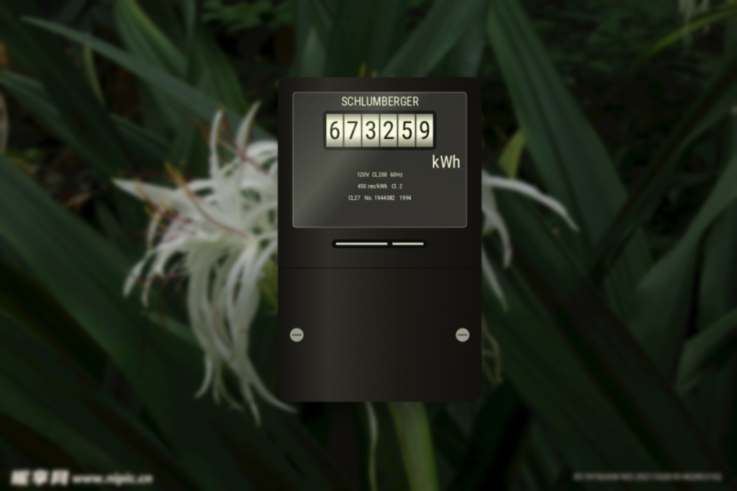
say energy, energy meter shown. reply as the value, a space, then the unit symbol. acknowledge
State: 673259 kWh
